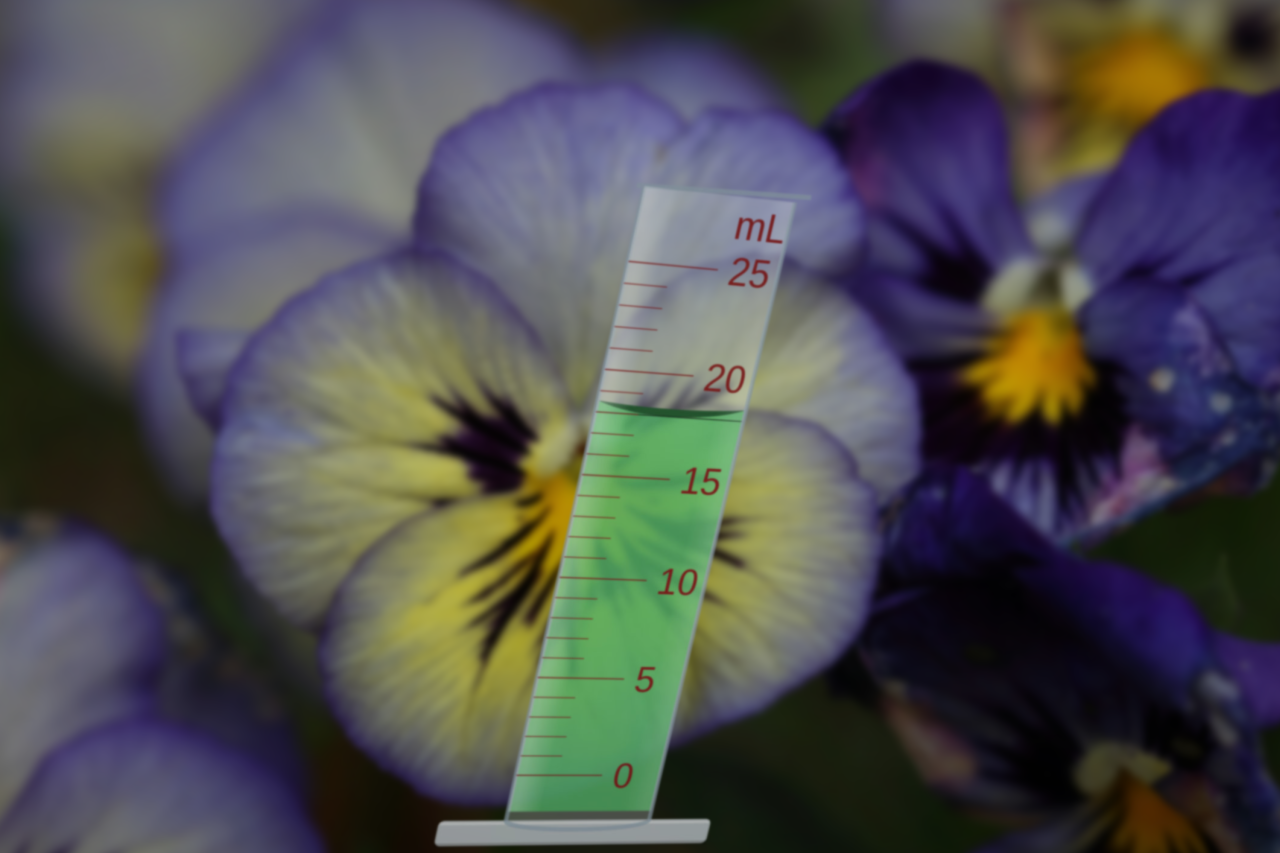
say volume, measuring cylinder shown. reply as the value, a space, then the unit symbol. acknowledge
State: 18 mL
